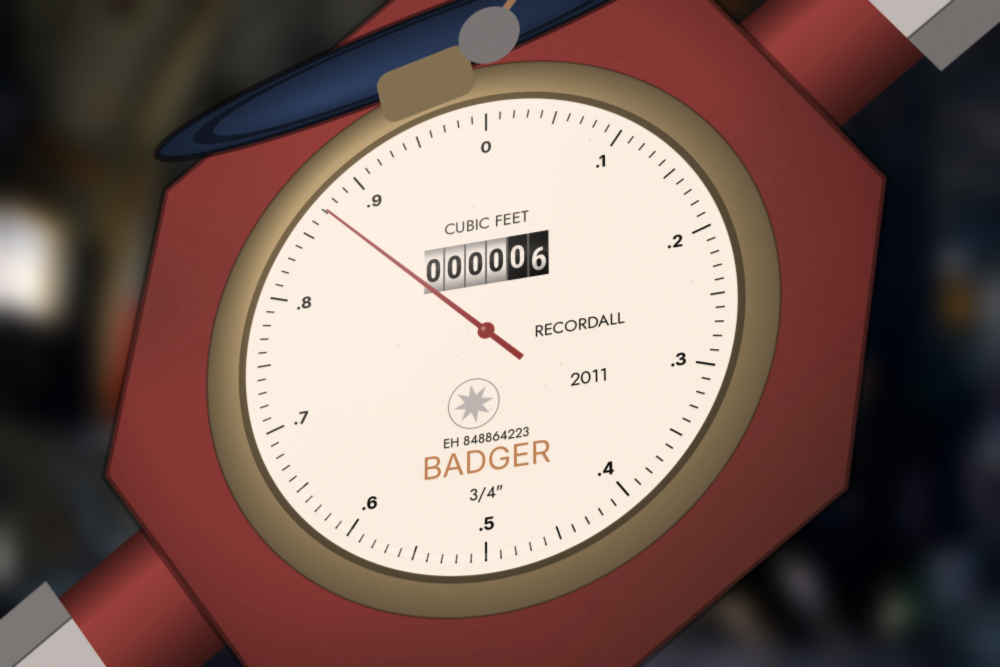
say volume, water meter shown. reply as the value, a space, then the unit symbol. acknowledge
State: 5.87 ft³
